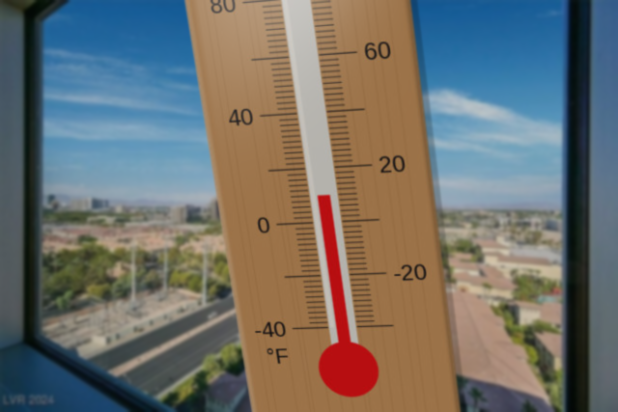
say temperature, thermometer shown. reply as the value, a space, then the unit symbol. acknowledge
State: 10 °F
